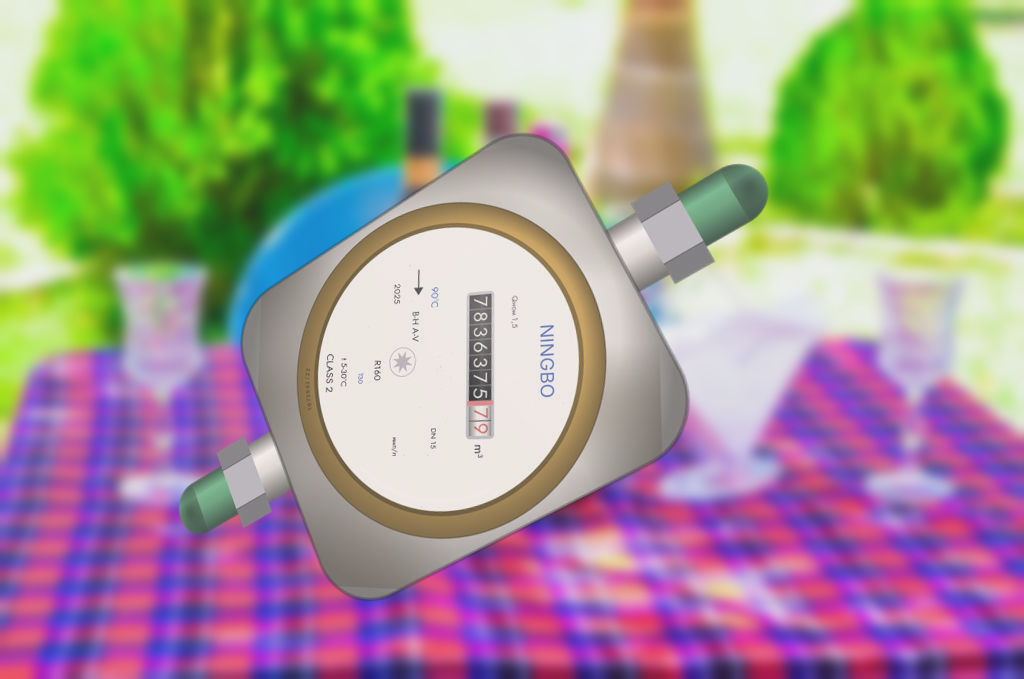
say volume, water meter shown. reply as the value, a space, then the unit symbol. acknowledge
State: 7836375.79 m³
